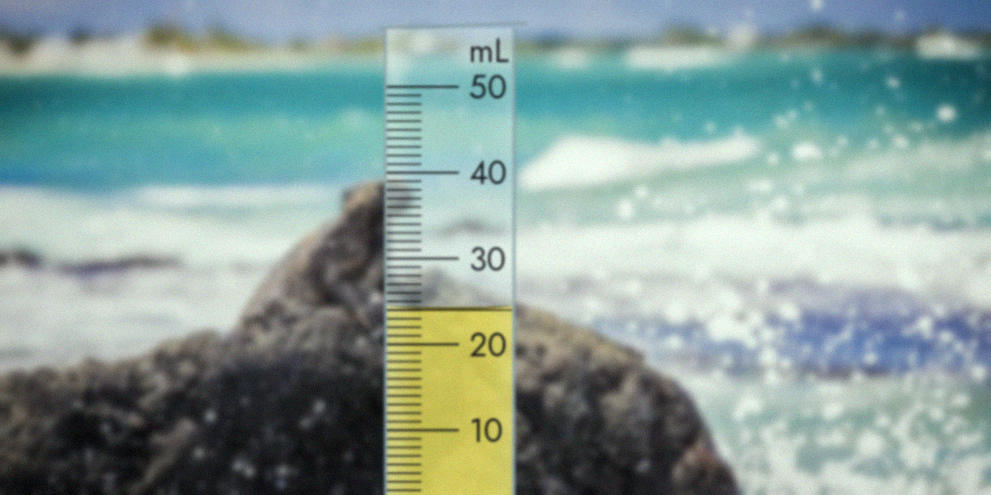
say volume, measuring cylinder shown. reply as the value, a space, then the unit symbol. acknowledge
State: 24 mL
